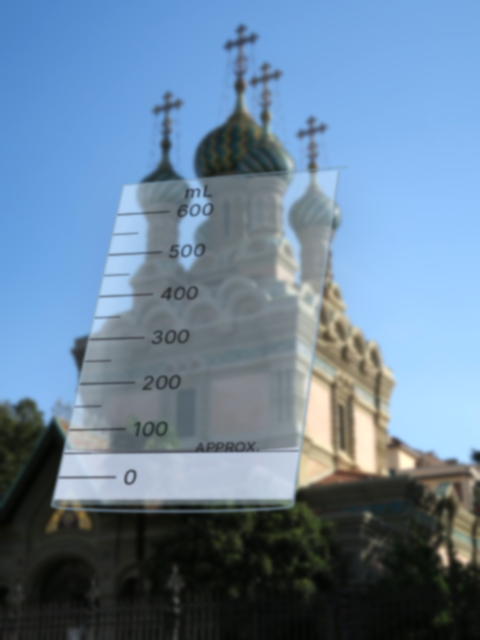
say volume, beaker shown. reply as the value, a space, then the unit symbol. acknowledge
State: 50 mL
